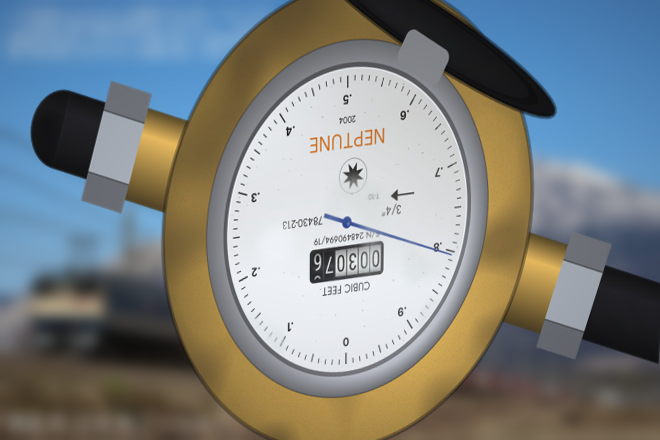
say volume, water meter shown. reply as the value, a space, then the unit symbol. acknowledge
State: 3075.80 ft³
